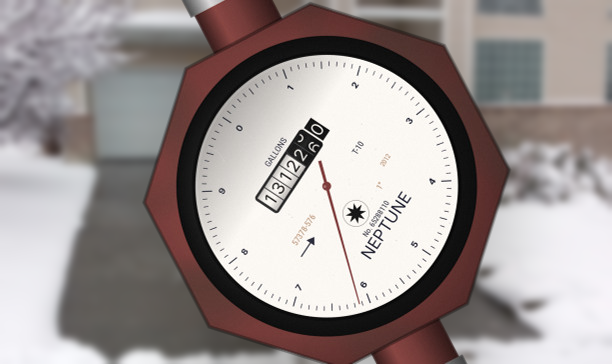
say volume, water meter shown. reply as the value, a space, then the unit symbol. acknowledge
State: 1312256.1 gal
